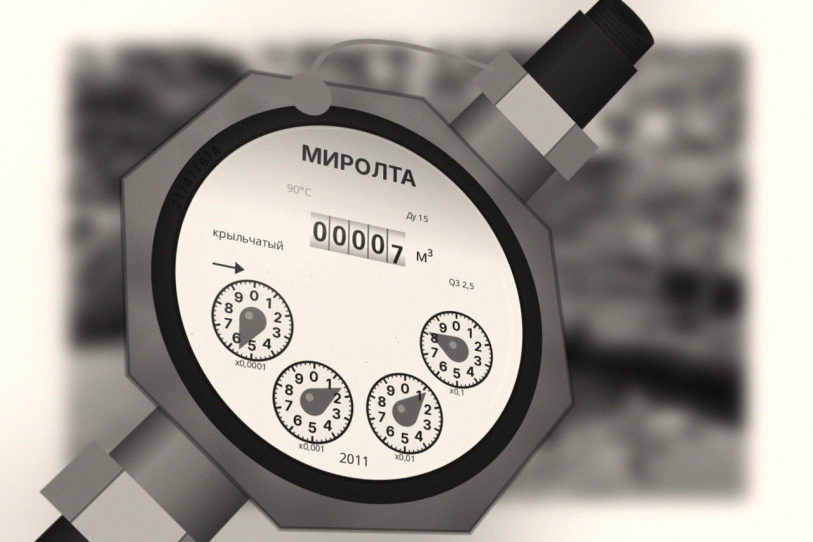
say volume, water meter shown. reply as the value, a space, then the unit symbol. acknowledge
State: 6.8115 m³
